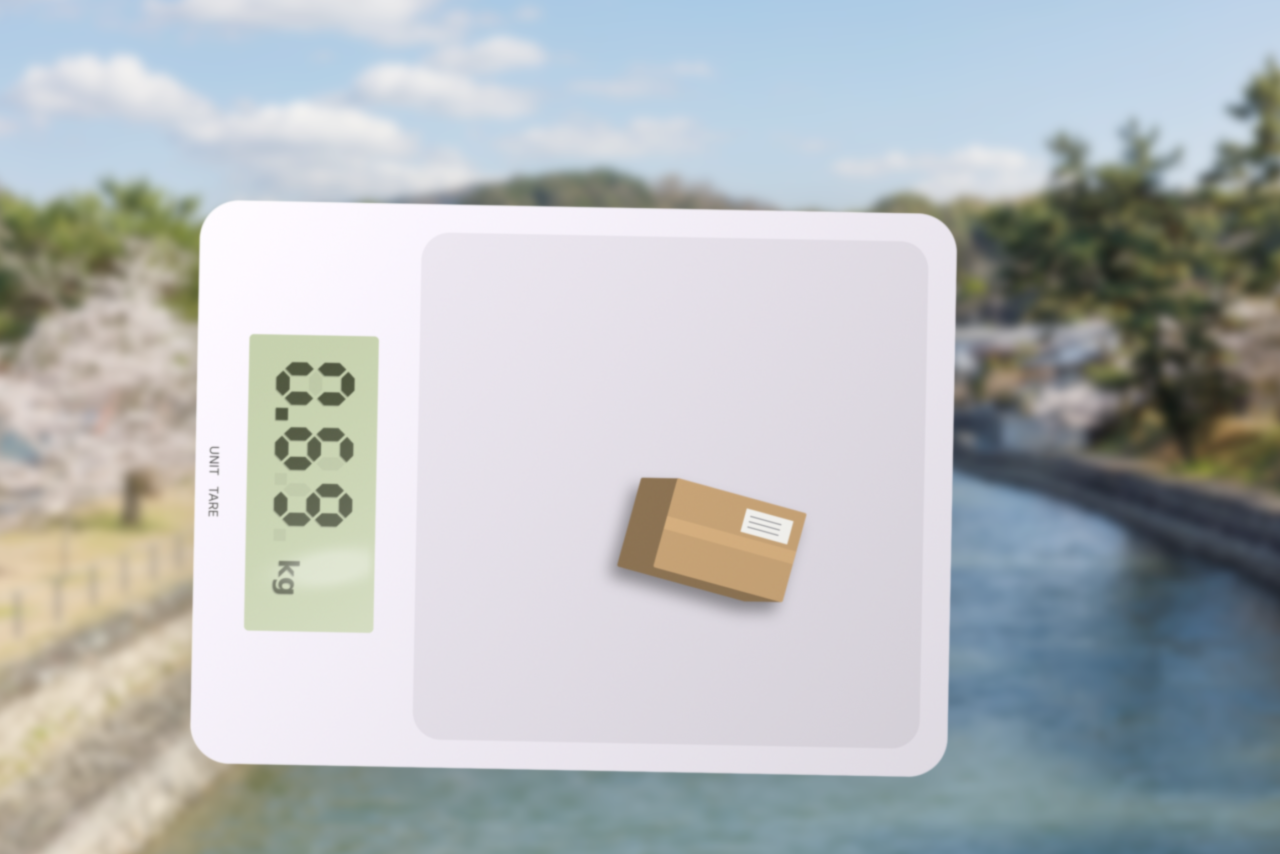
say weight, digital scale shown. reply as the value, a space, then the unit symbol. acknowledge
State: 0.69 kg
